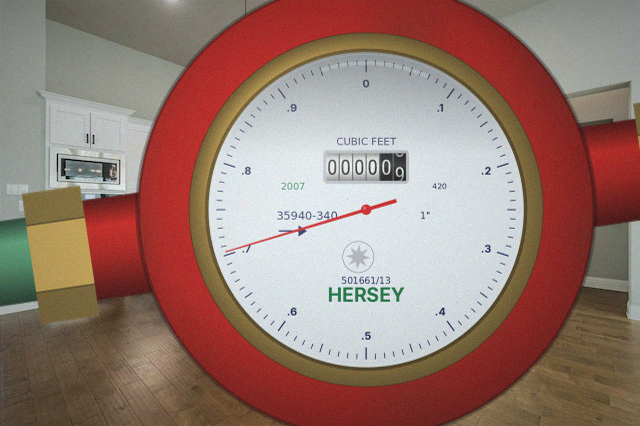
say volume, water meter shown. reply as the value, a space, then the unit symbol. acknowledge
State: 8.70 ft³
